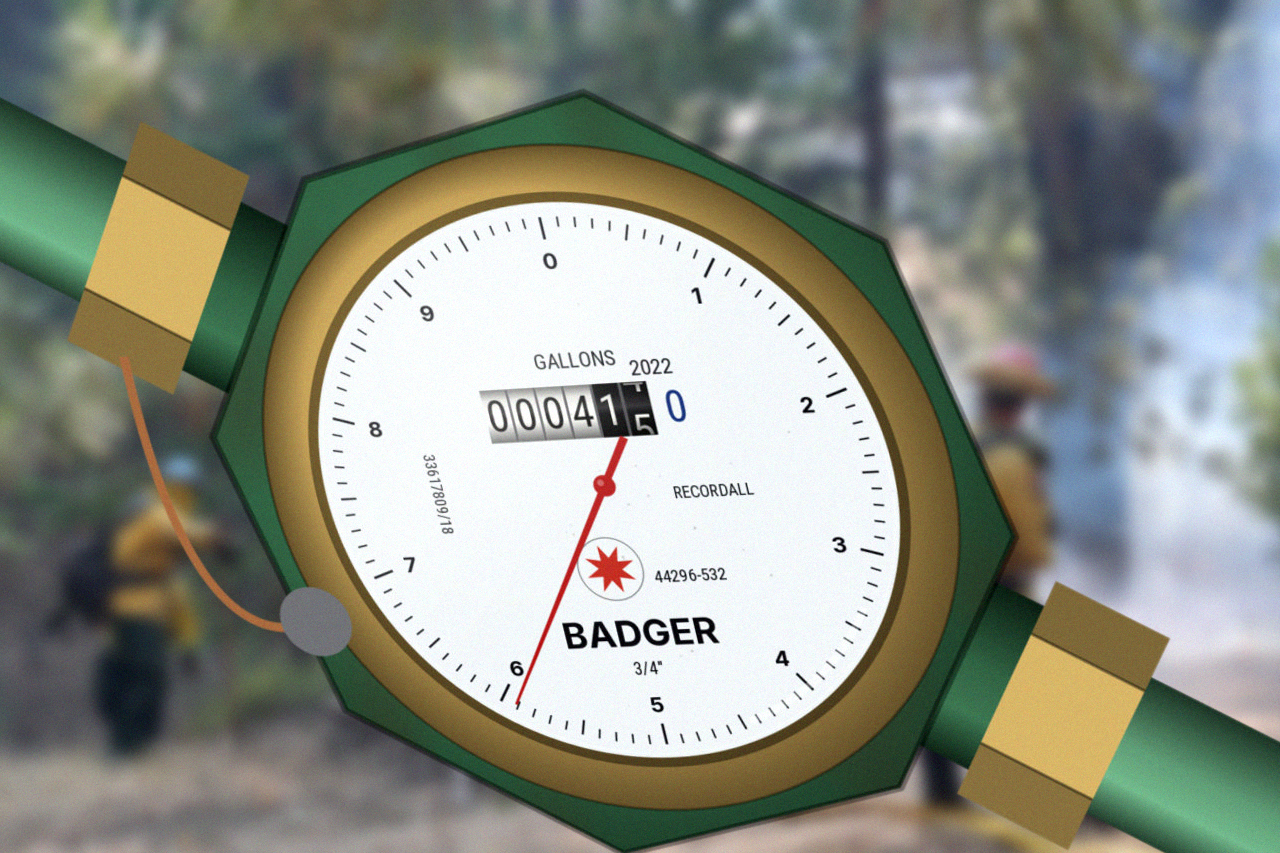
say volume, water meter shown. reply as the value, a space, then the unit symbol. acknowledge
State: 4145.9 gal
